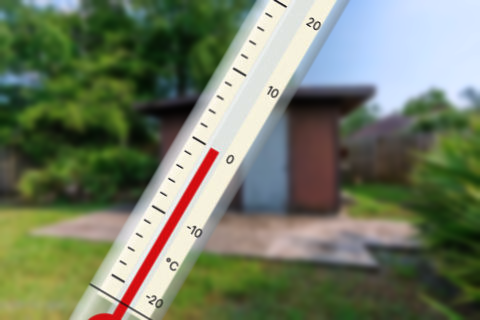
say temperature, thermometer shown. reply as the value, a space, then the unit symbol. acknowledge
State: 0 °C
